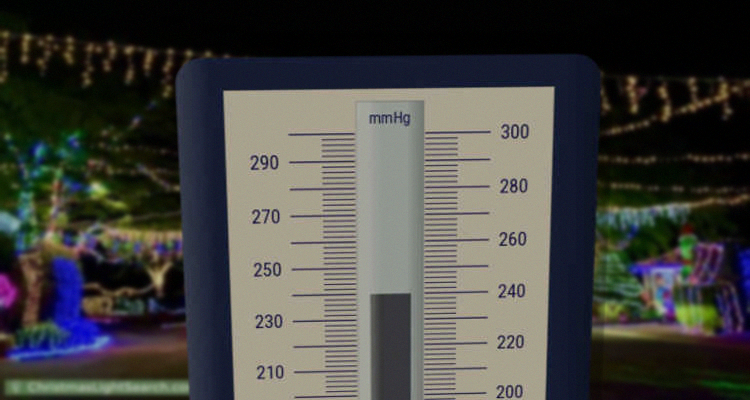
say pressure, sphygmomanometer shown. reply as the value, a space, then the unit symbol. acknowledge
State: 240 mmHg
